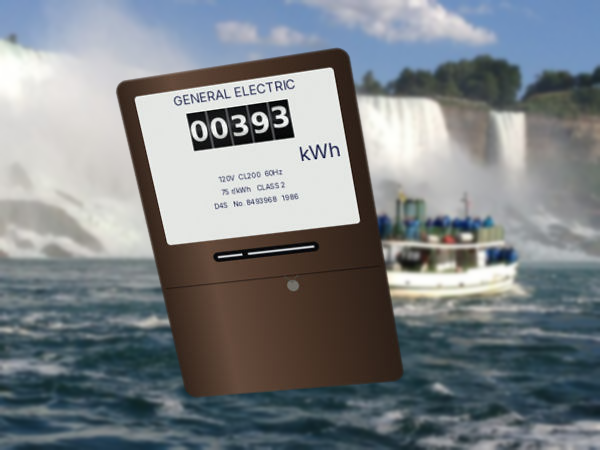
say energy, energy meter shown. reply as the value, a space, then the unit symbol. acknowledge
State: 393 kWh
